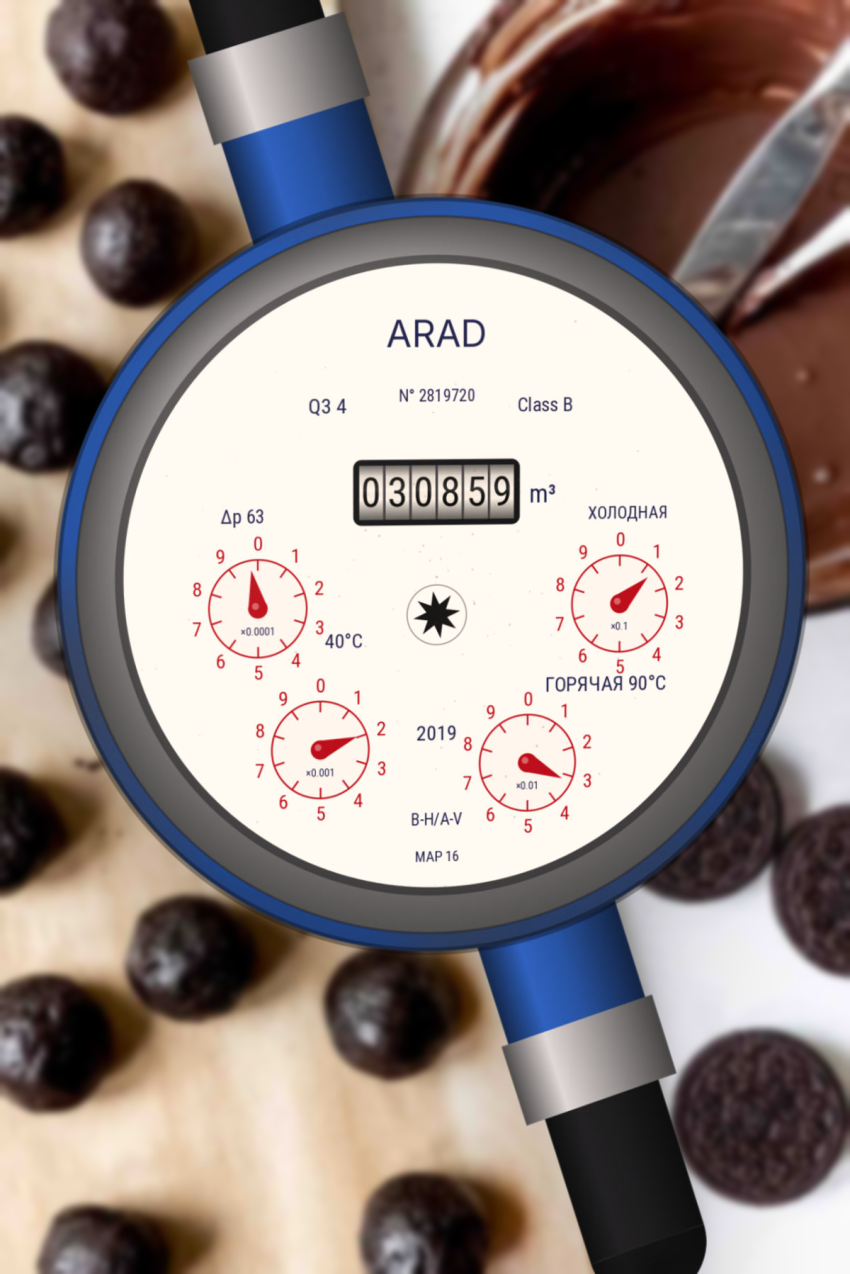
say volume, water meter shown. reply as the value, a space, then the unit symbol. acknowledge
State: 30859.1319 m³
